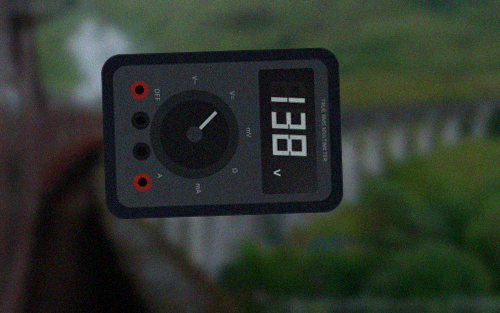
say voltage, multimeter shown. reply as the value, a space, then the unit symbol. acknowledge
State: 138 V
